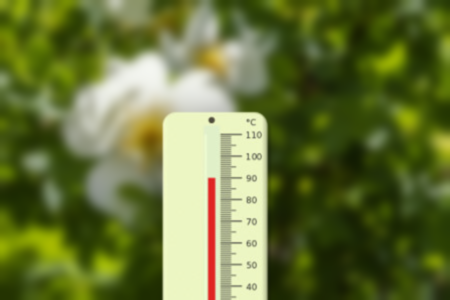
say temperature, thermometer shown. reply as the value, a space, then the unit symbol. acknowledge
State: 90 °C
